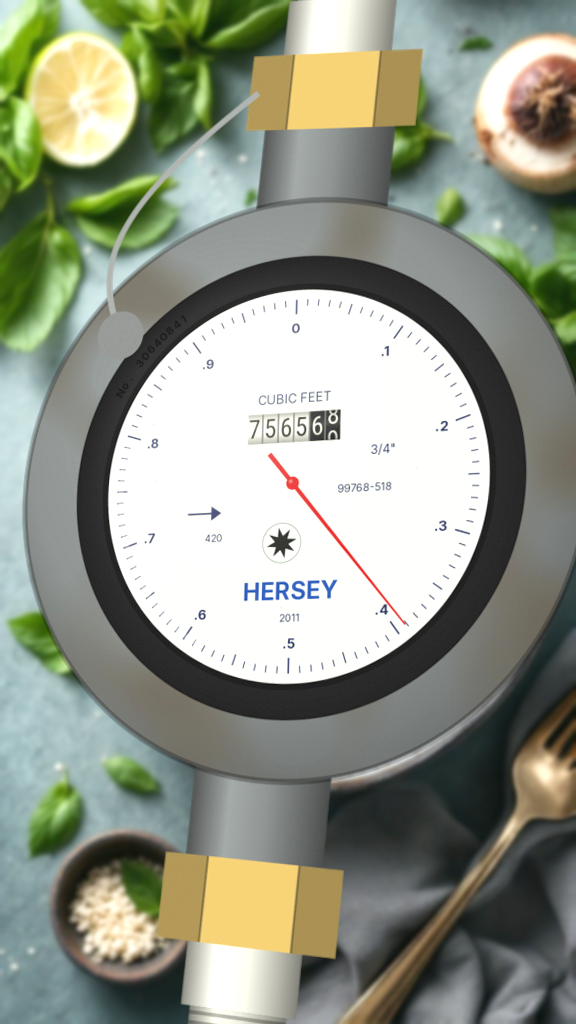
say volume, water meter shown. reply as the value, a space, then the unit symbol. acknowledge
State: 756568.39 ft³
